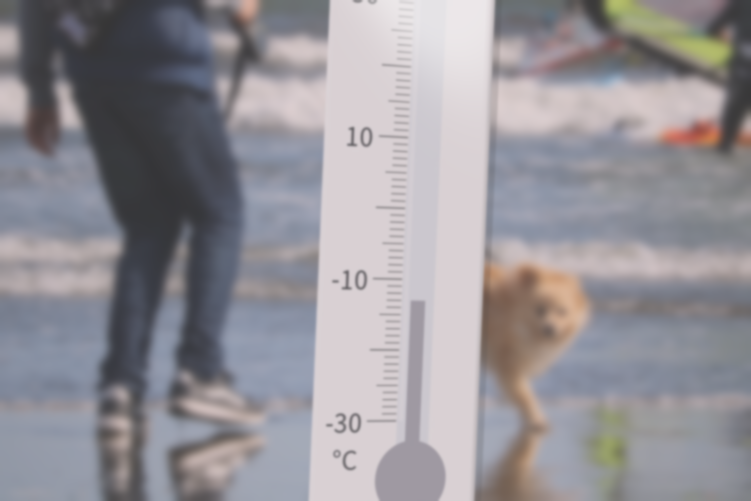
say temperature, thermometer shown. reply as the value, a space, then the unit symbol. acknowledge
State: -13 °C
